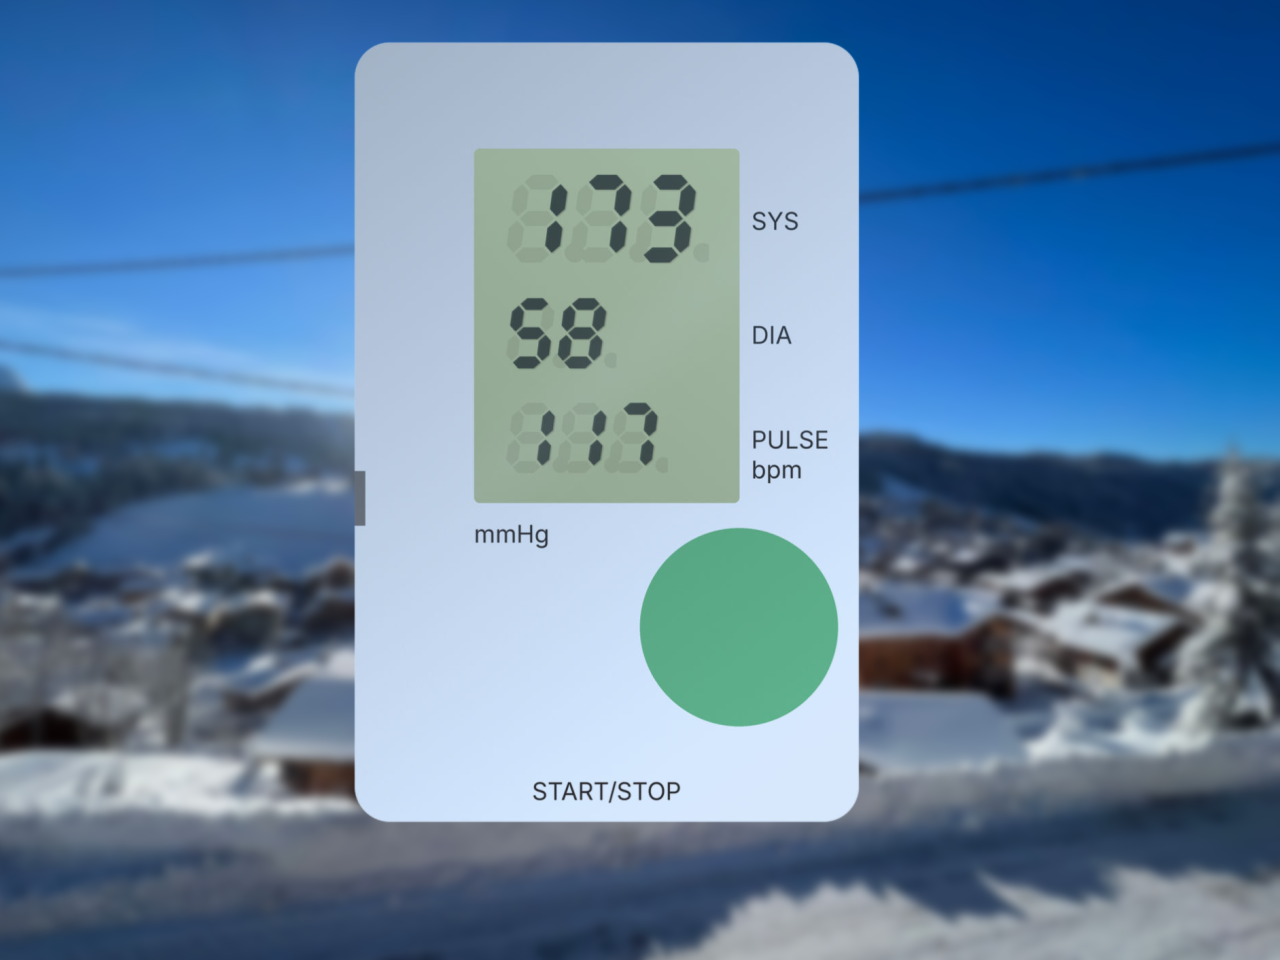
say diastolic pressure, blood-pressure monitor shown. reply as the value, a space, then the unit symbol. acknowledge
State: 58 mmHg
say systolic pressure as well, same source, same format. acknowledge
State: 173 mmHg
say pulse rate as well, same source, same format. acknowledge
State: 117 bpm
